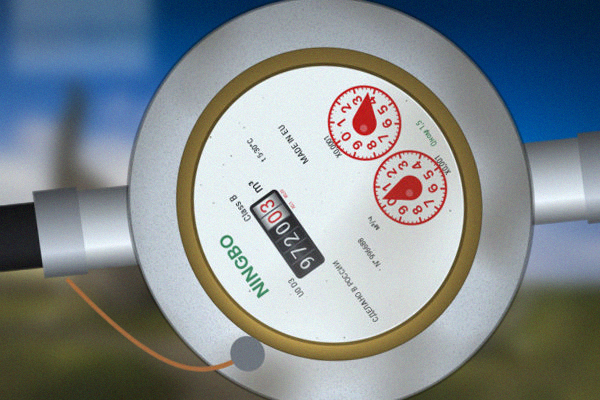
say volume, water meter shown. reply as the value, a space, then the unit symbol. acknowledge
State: 9720.0303 m³
